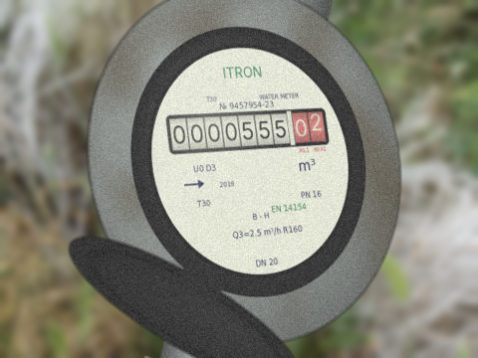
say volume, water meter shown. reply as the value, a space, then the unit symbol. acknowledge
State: 555.02 m³
